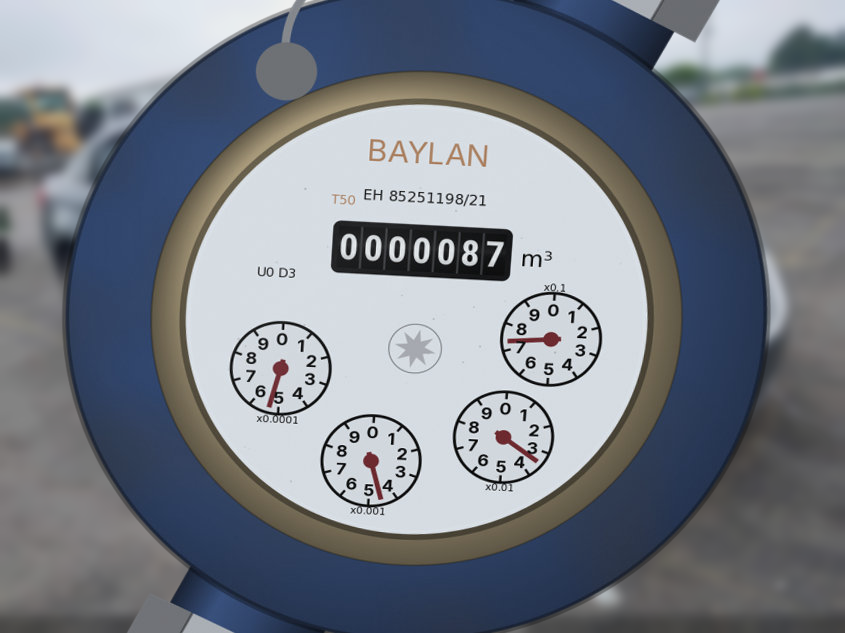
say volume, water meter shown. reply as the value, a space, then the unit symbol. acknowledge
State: 87.7345 m³
